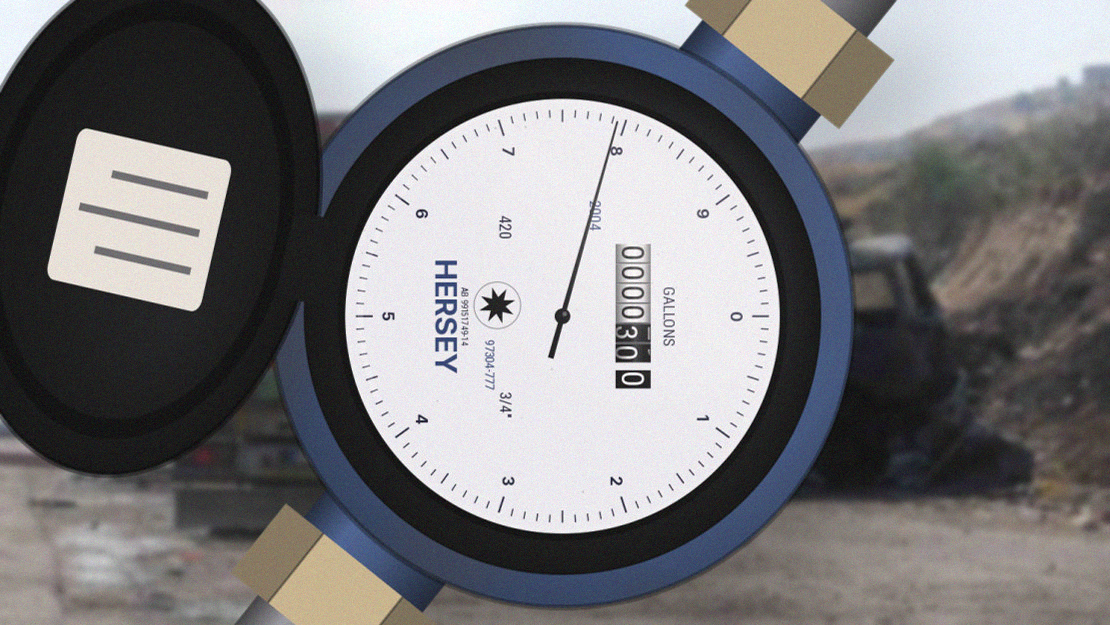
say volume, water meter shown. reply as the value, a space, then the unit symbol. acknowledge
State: 297.9 gal
